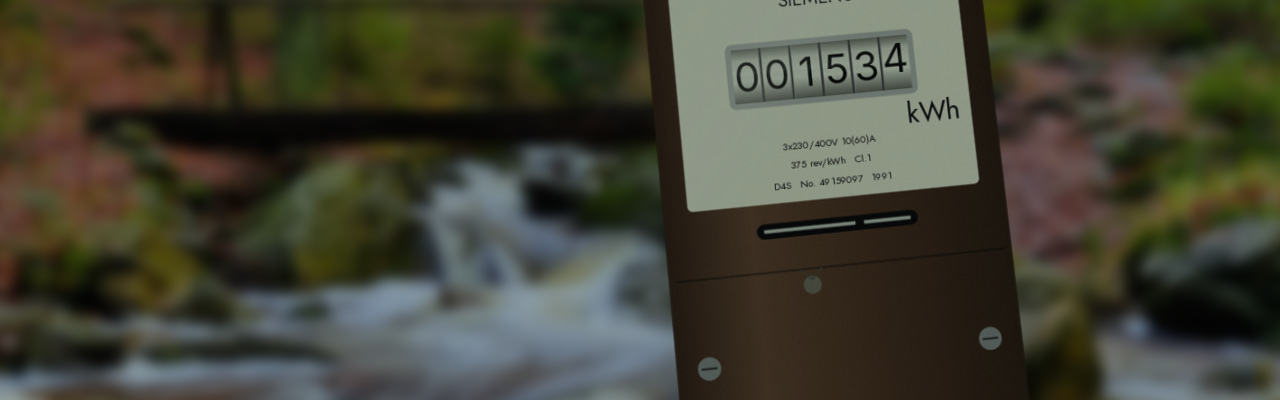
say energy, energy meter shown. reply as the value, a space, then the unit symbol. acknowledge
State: 1534 kWh
